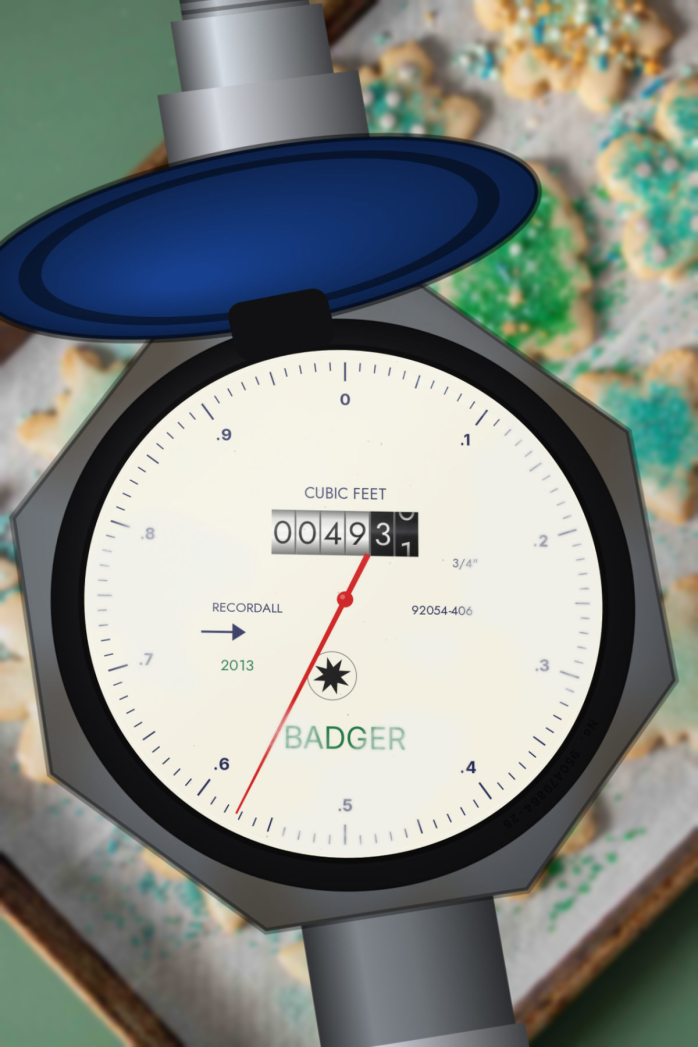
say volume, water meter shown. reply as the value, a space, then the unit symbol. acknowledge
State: 4930.57 ft³
